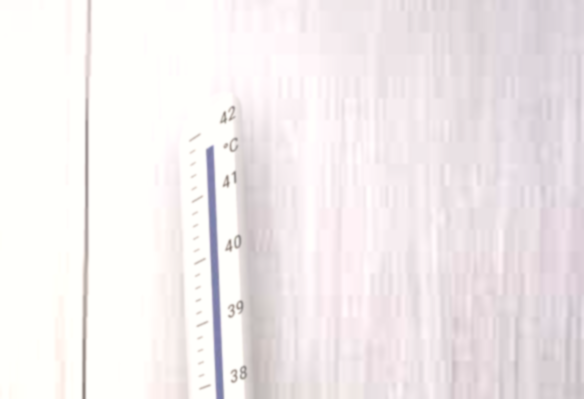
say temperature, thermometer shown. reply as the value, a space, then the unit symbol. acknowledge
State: 41.7 °C
